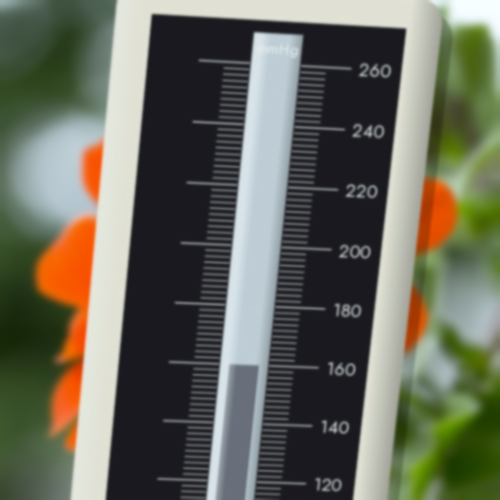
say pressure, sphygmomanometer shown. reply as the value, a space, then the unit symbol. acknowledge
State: 160 mmHg
